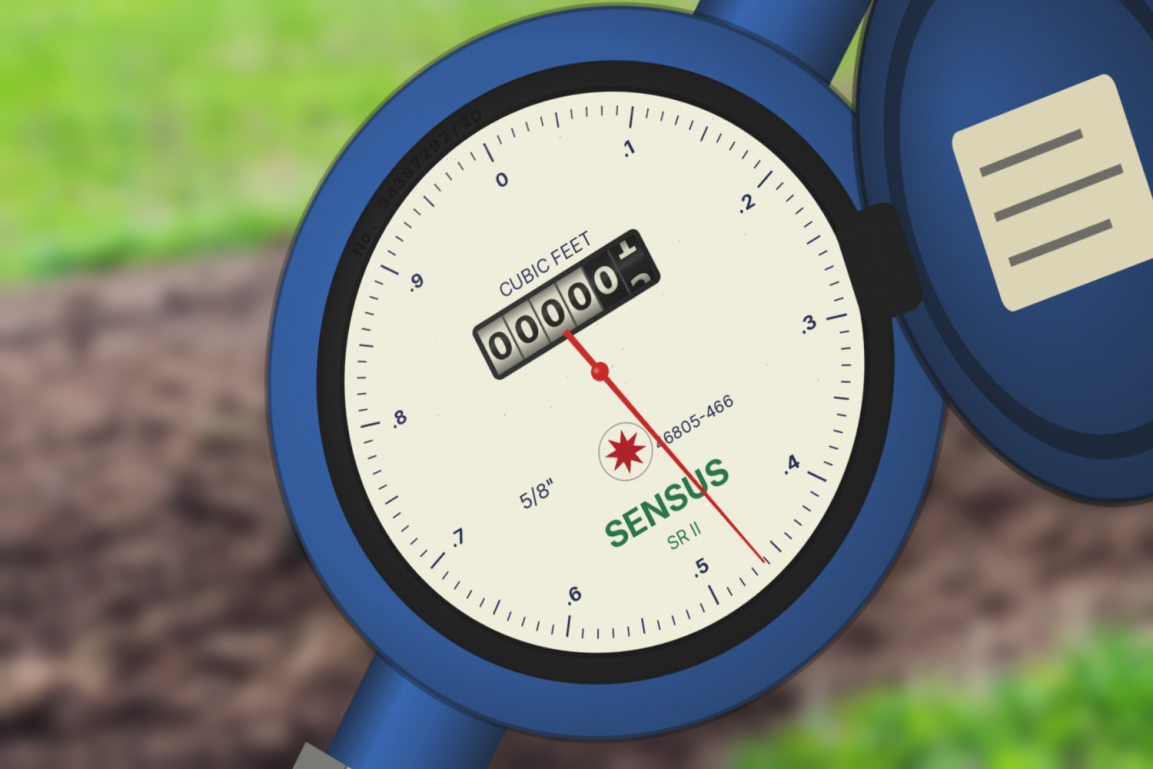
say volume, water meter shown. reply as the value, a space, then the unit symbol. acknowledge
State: 1.46 ft³
